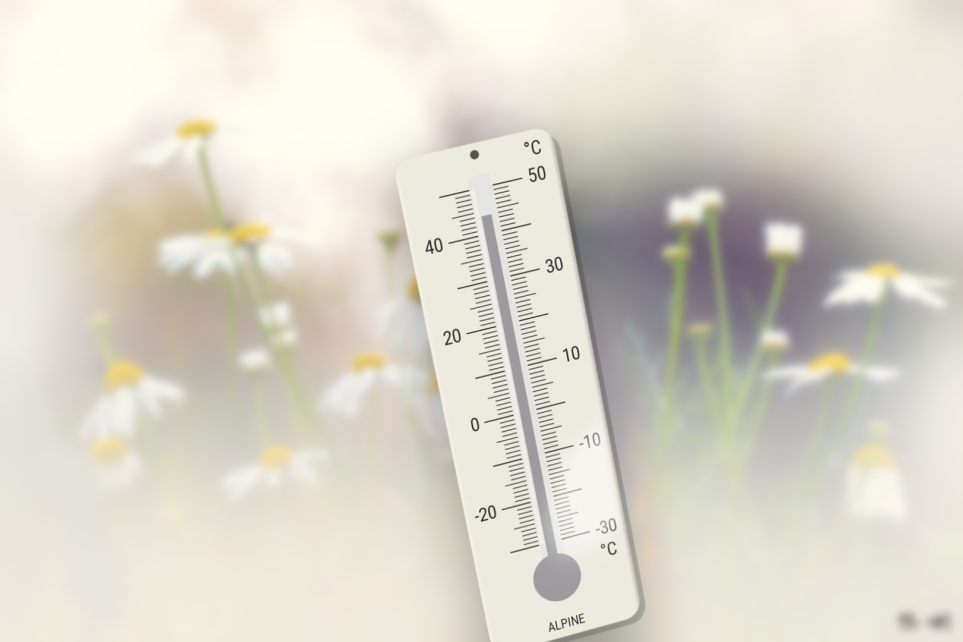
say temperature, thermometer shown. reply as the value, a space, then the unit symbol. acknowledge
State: 44 °C
